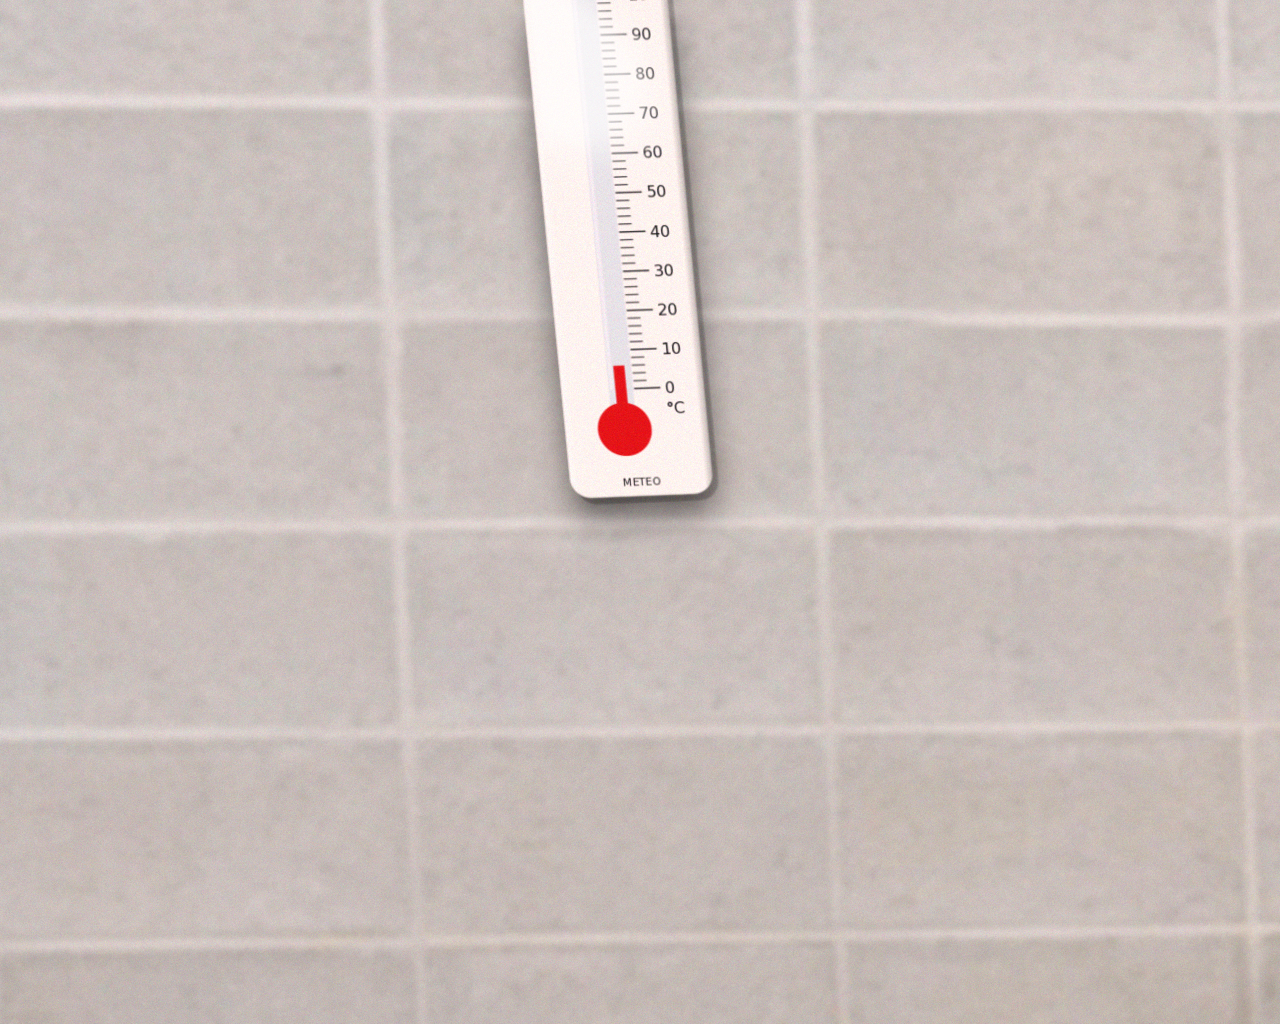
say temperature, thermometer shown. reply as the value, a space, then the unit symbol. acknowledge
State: 6 °C
